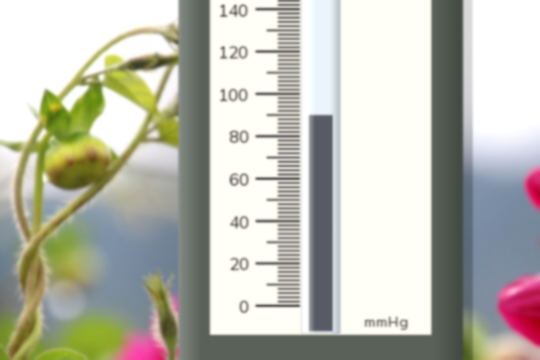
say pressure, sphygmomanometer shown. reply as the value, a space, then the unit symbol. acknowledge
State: 90 mmHg
